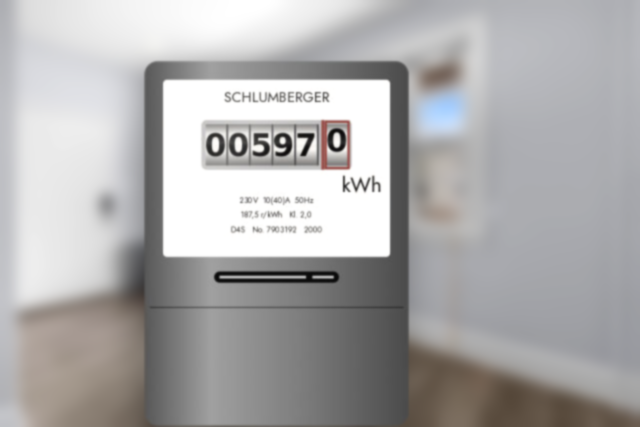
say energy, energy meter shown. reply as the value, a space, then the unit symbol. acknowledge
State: 597.0 kWh
